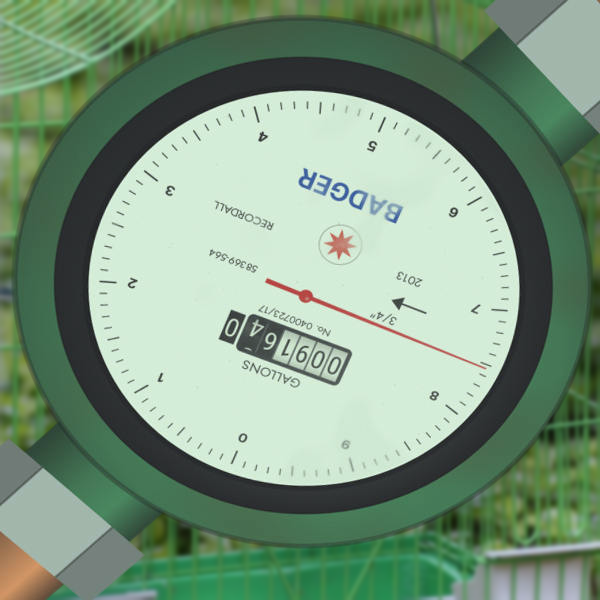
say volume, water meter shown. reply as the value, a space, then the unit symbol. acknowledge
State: 91637.5 gal
